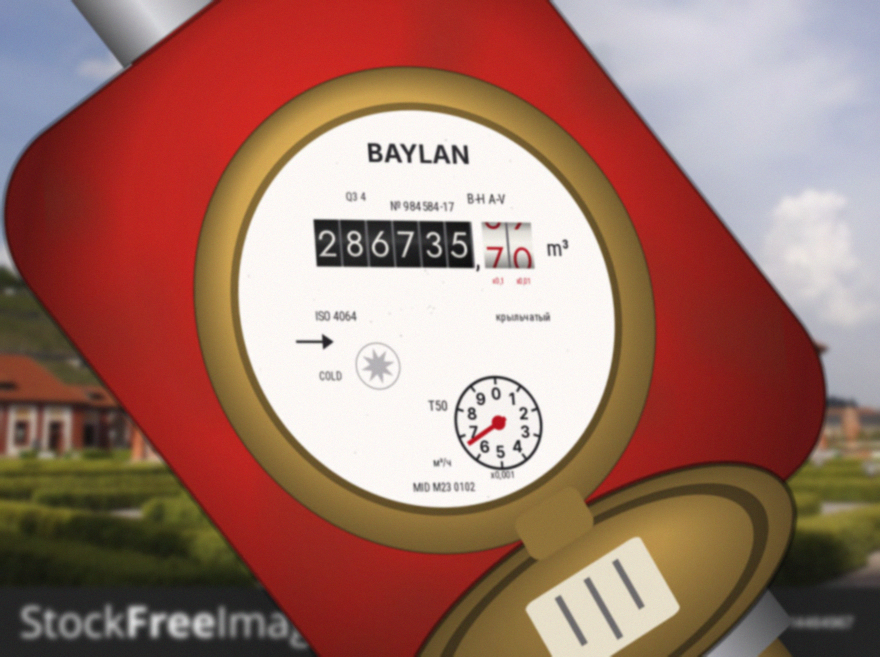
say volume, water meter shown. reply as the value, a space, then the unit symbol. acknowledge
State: 286735.696 m³
